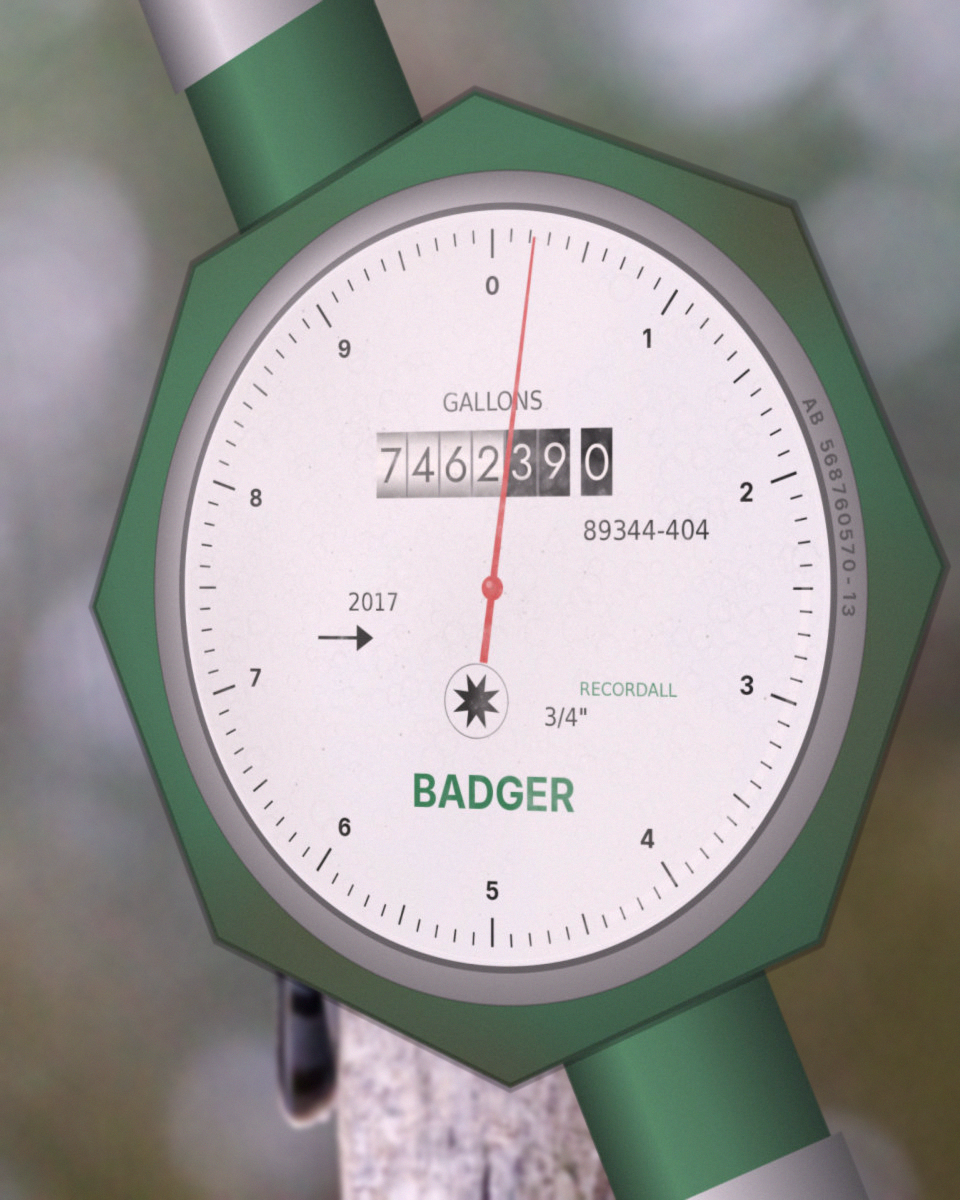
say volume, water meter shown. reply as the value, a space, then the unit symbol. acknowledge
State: 7462390.2 gal
